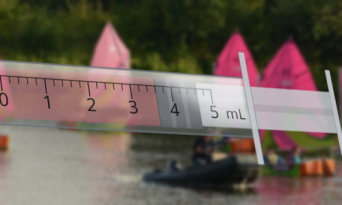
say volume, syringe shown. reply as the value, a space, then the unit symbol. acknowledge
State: 3.6 mL
